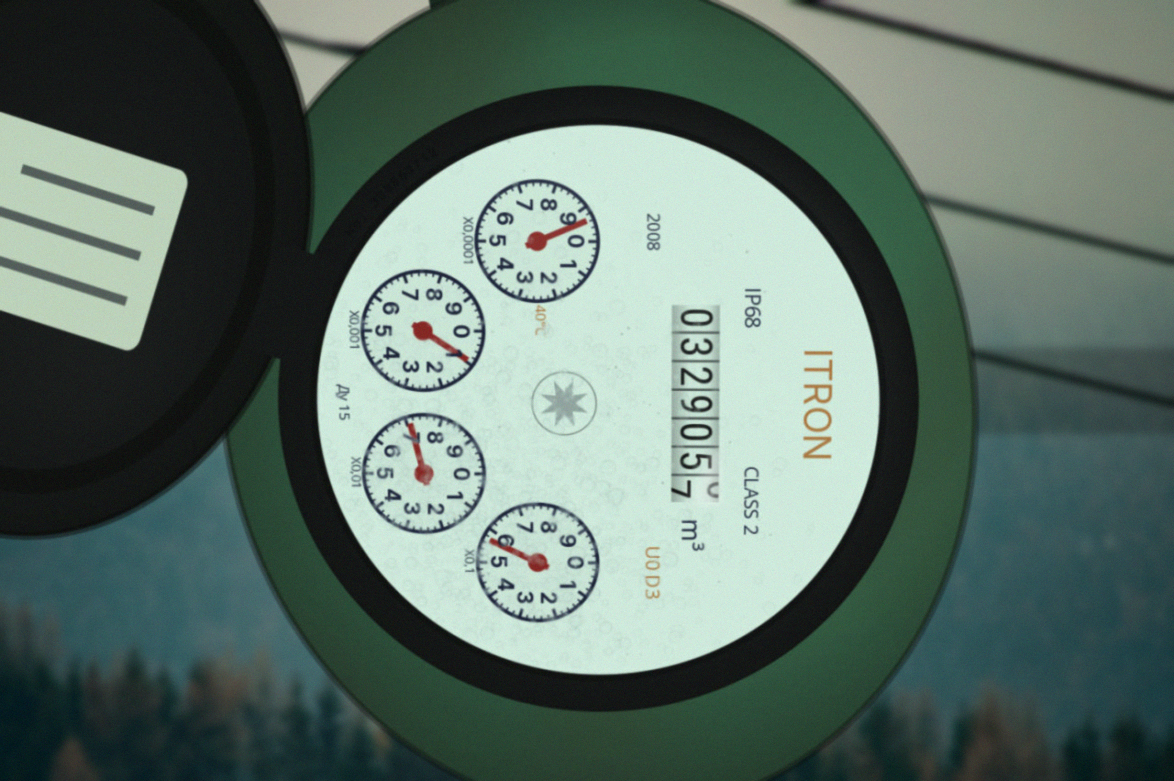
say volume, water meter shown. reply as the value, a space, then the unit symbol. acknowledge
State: 329056.5709 m³
